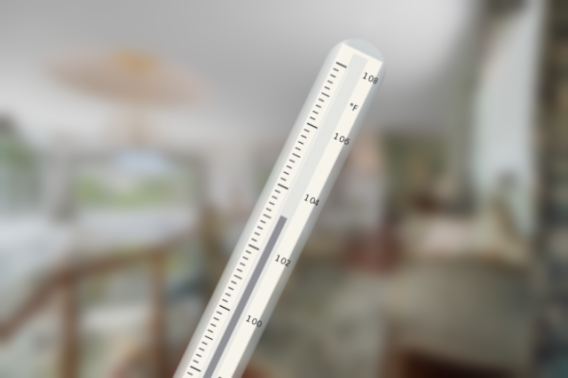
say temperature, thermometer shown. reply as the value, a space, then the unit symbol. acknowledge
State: 103.2 °F
